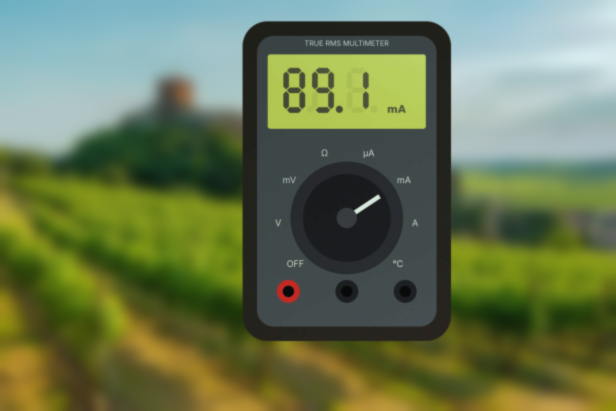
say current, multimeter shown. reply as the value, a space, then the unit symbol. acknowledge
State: 89.1 mA
